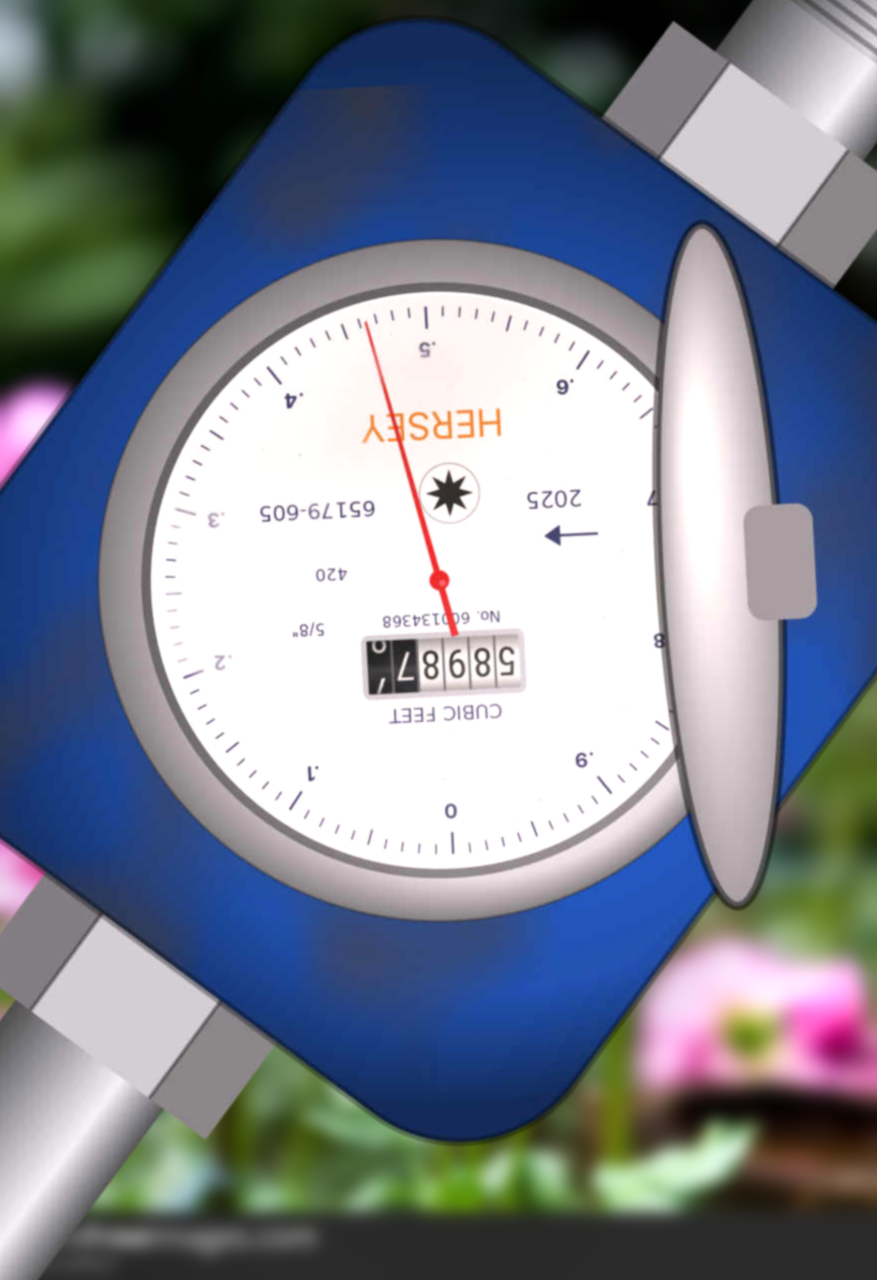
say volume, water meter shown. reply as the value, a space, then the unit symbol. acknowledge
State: 589877.46 ft³
